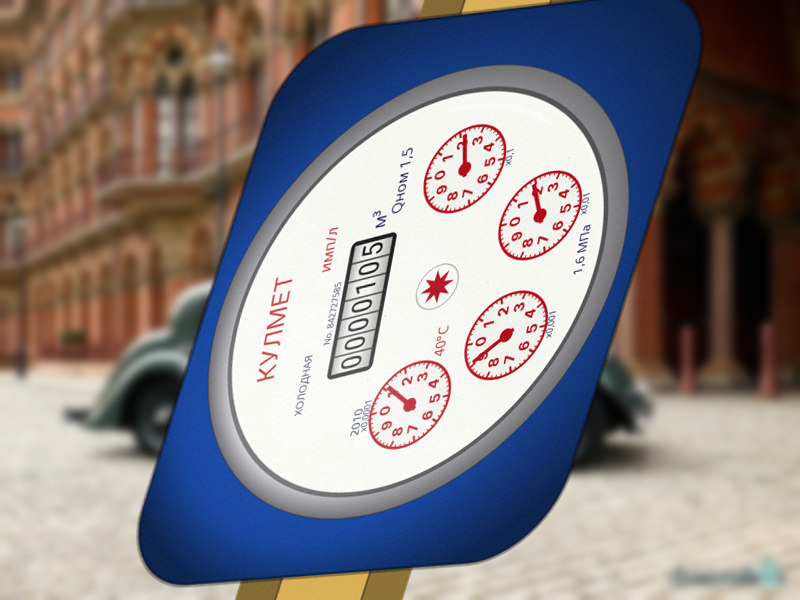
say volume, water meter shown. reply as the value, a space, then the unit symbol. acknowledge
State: 105.2191 m³
